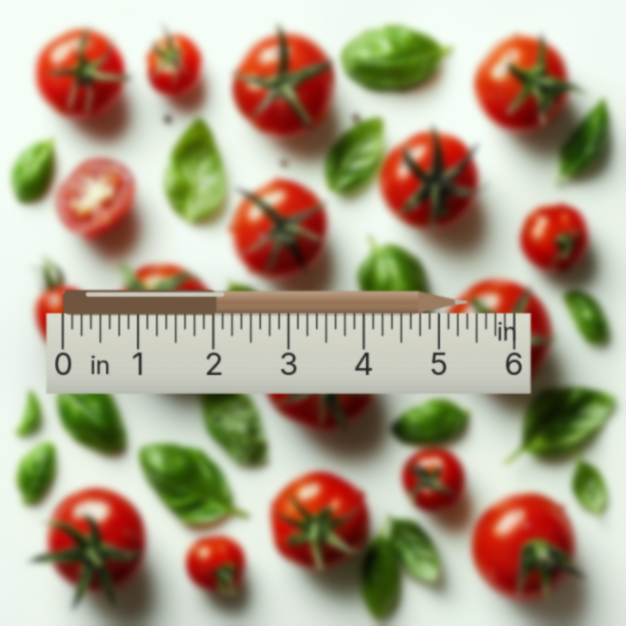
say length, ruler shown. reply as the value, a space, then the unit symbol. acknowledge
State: 5.375 in
